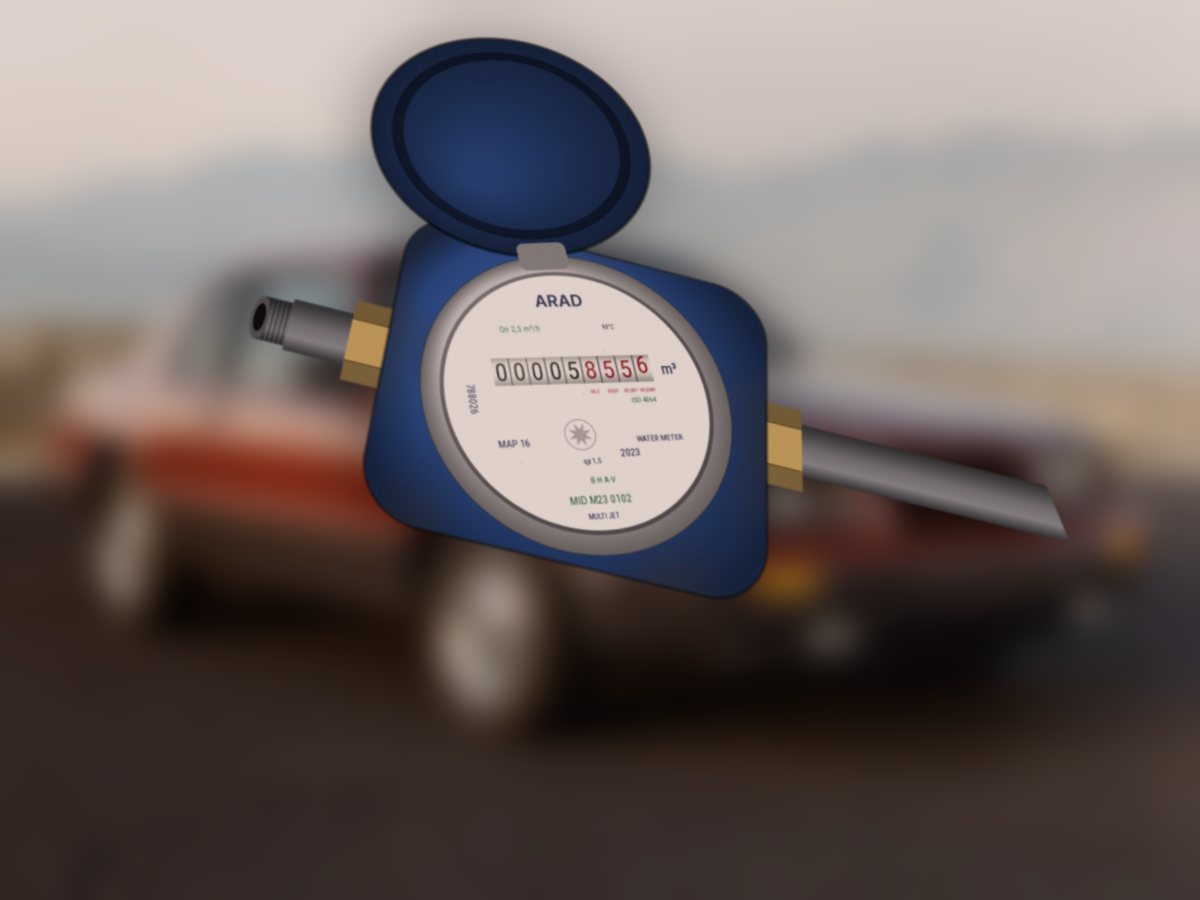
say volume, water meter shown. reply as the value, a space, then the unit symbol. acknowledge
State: 5.8556 m³
